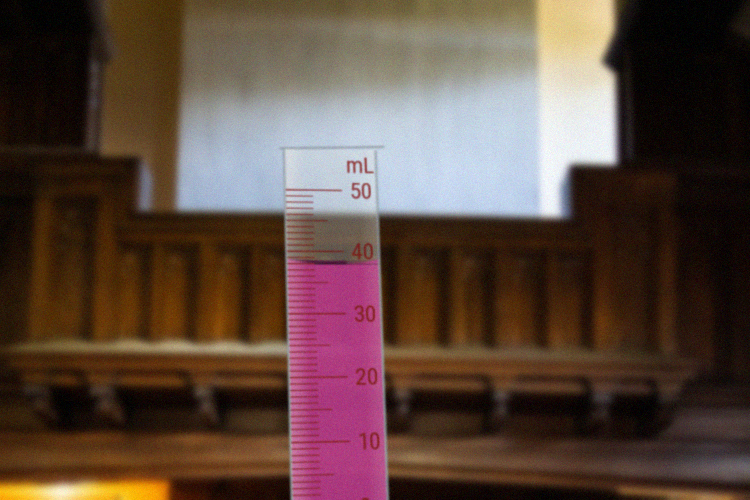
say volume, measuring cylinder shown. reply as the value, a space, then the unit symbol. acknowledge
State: 38 mL
